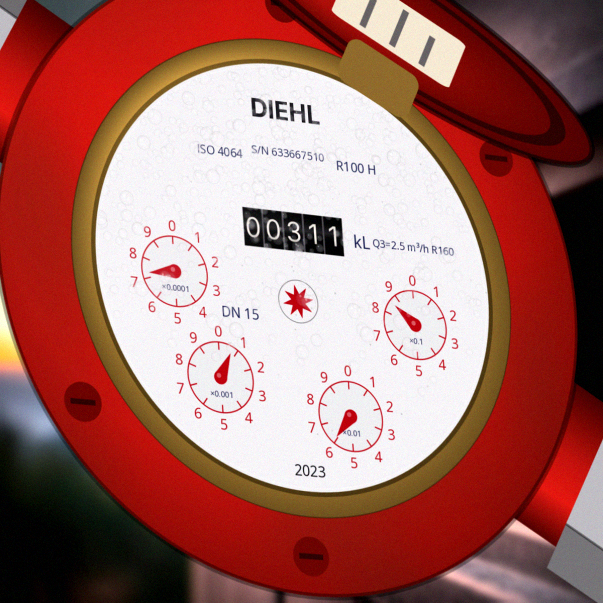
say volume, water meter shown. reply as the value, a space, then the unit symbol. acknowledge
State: 311.8607 kL
